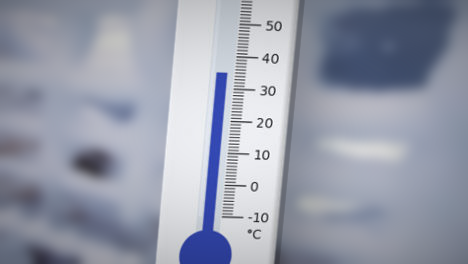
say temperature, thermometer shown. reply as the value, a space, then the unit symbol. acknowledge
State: 35 °C
